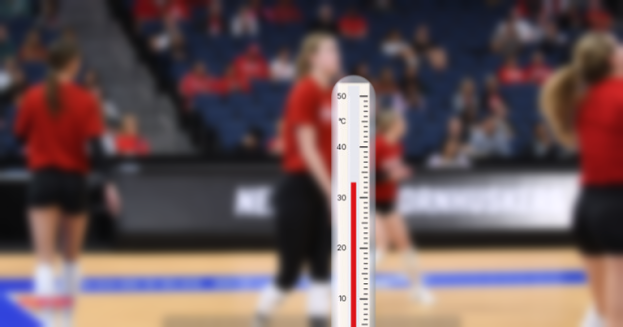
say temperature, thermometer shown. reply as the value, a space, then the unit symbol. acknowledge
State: 33 °C
